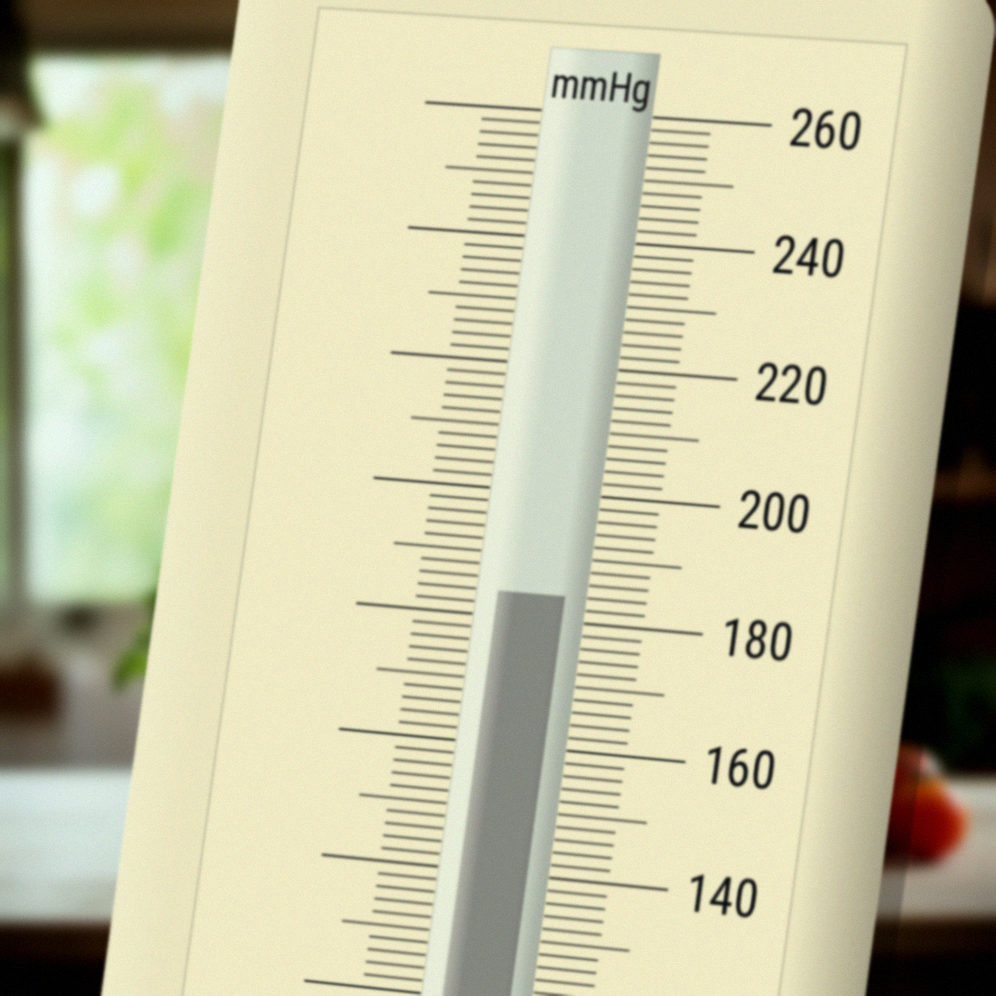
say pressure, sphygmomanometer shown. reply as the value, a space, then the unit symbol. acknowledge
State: 184 mmHg
